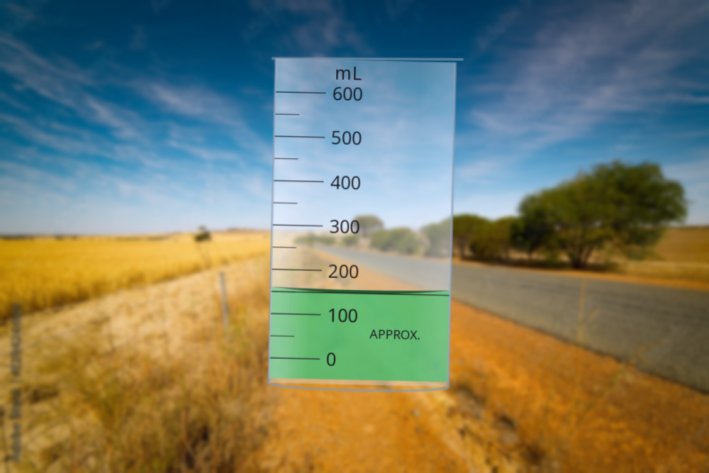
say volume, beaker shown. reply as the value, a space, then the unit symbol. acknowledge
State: 150 mL
